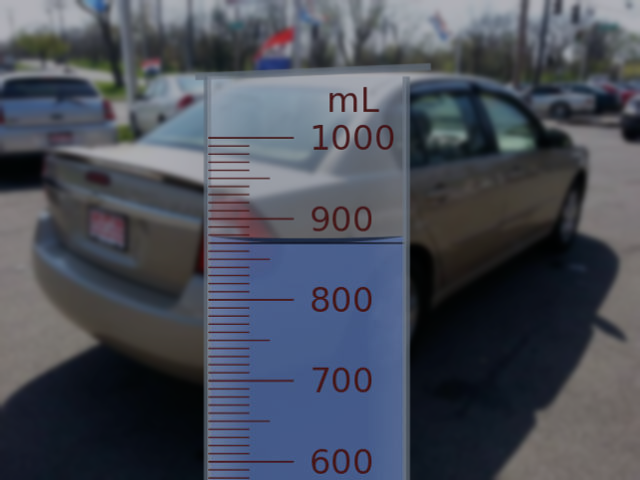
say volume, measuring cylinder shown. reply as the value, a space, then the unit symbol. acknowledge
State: 870 mL
